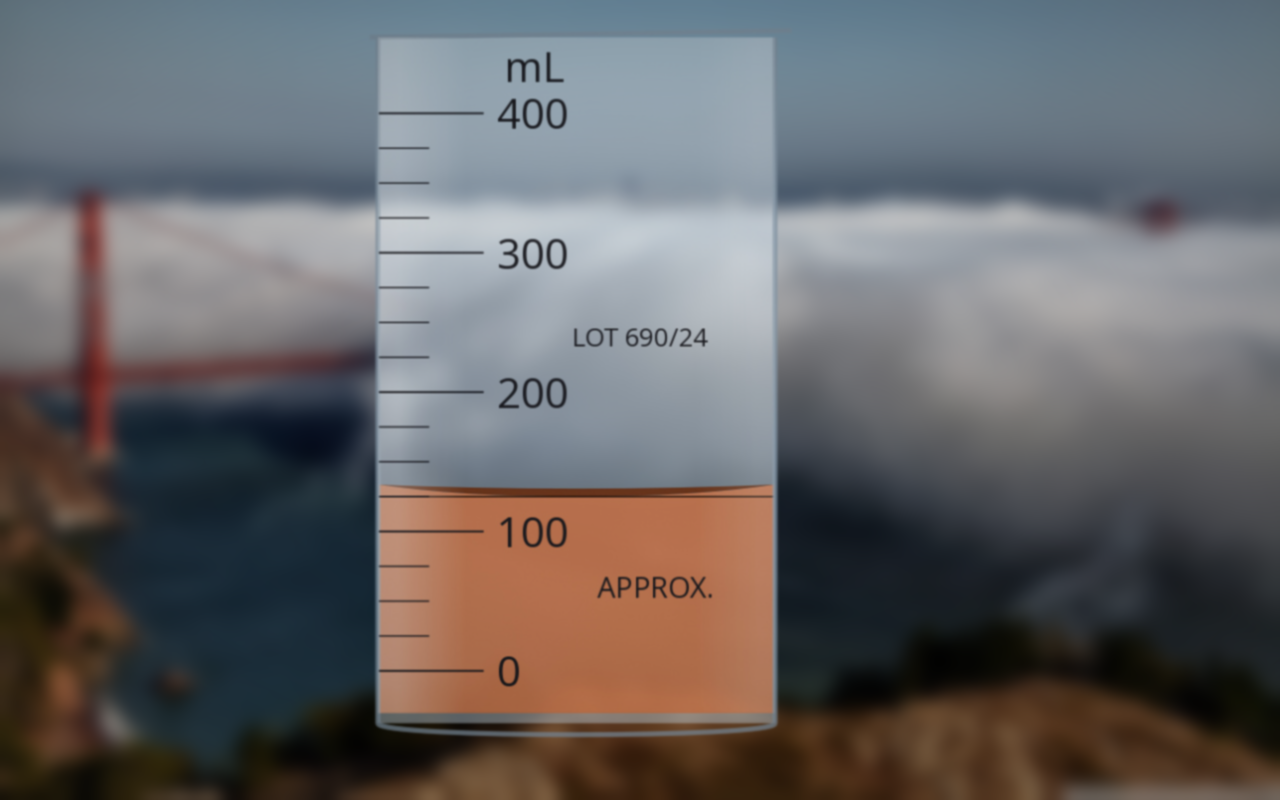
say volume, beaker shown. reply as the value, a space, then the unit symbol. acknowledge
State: 125 mL
